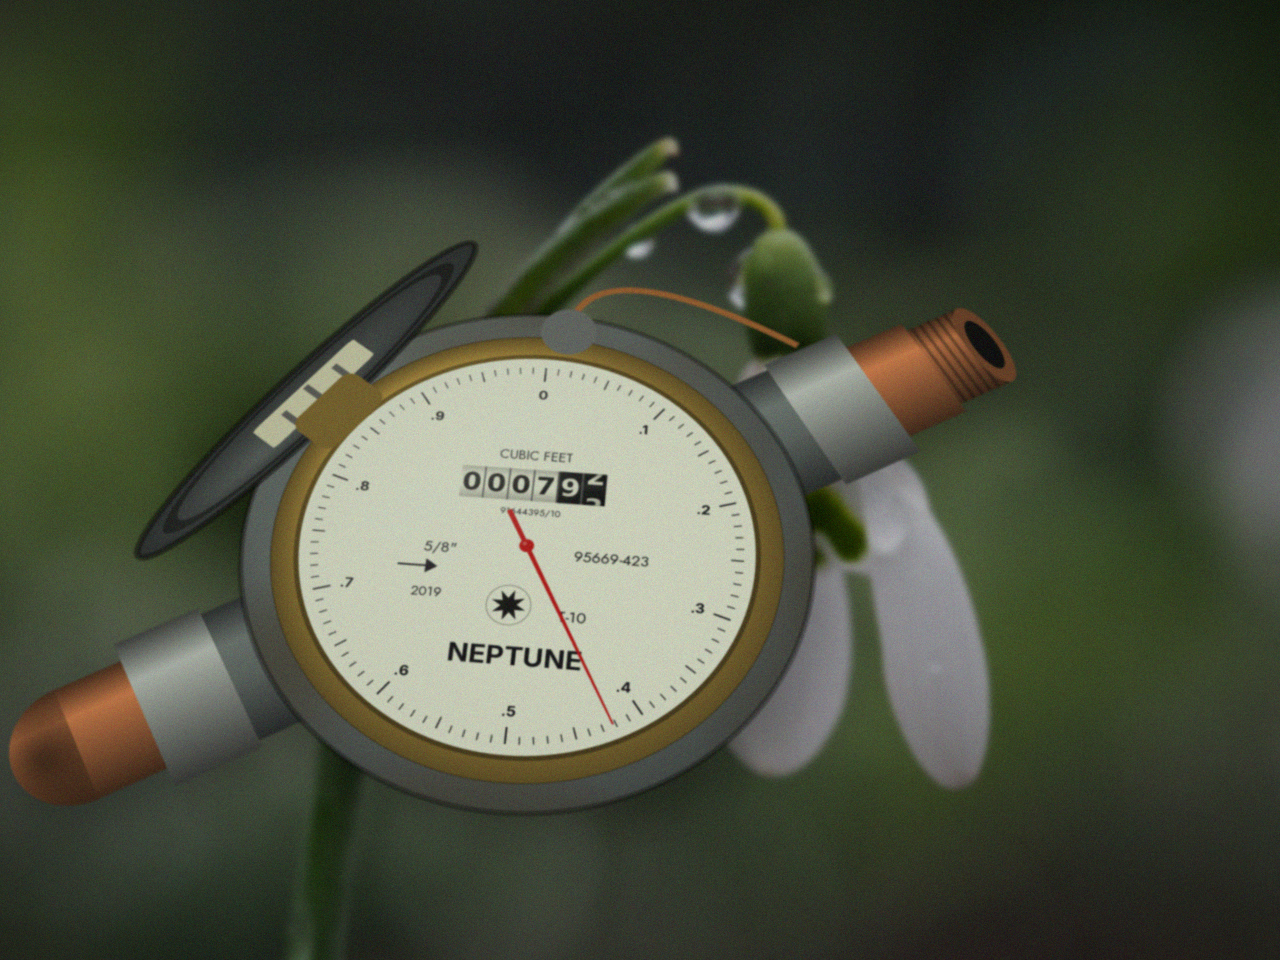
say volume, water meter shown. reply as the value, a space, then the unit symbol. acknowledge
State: 792.42 ft³
